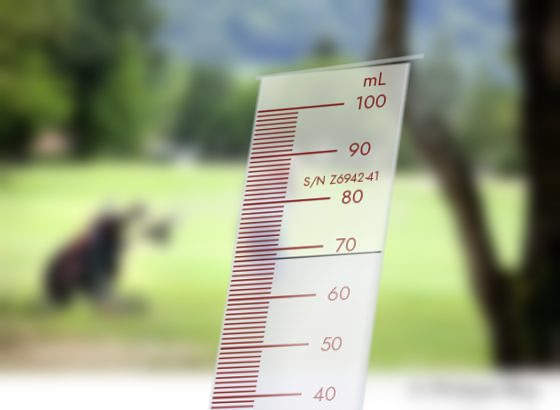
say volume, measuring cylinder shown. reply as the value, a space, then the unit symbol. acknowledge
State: 68 mL
